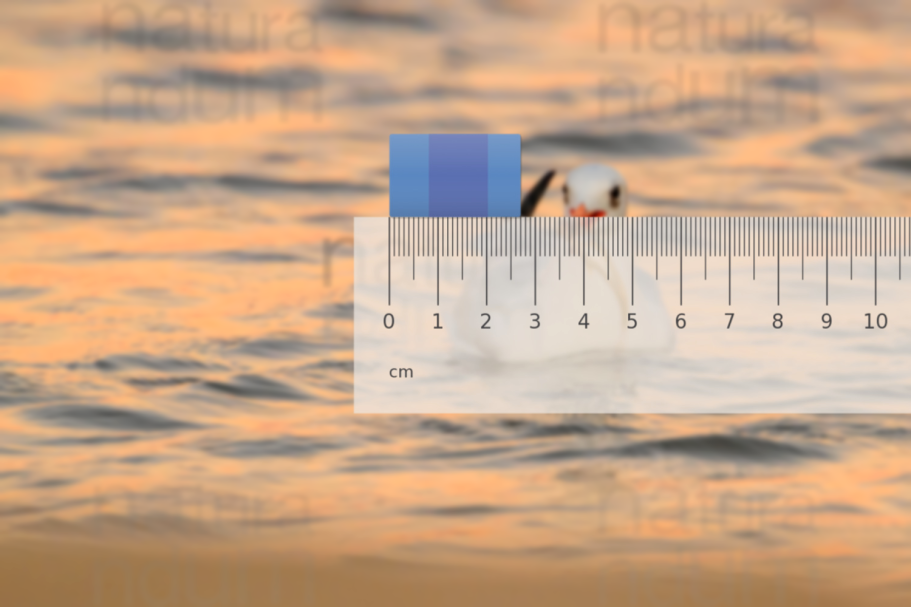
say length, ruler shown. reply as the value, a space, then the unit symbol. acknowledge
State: 2.7 cm
